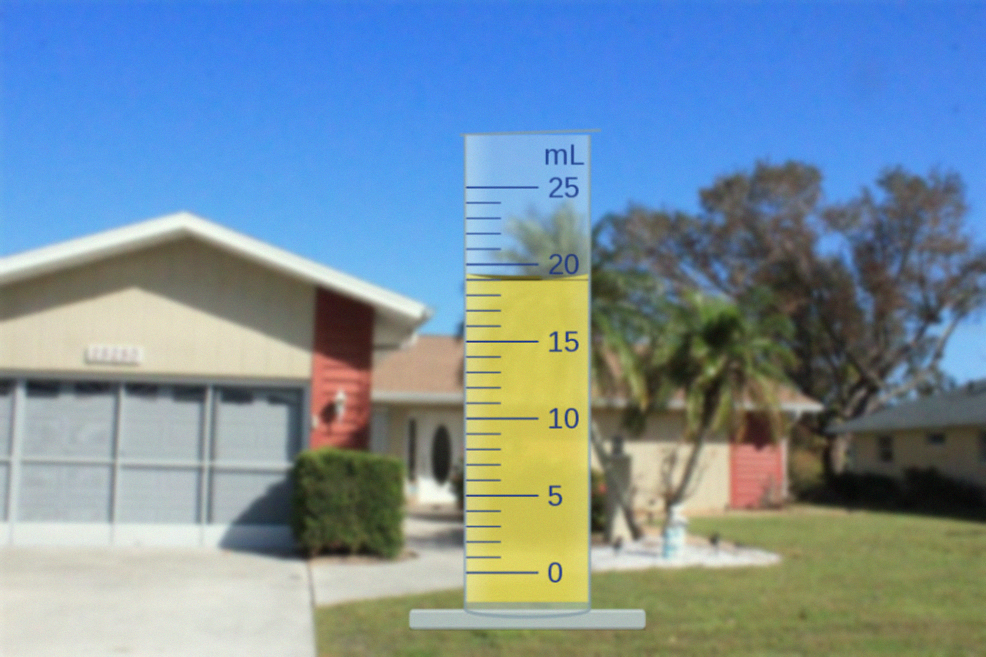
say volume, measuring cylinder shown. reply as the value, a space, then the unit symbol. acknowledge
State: 19 mL
